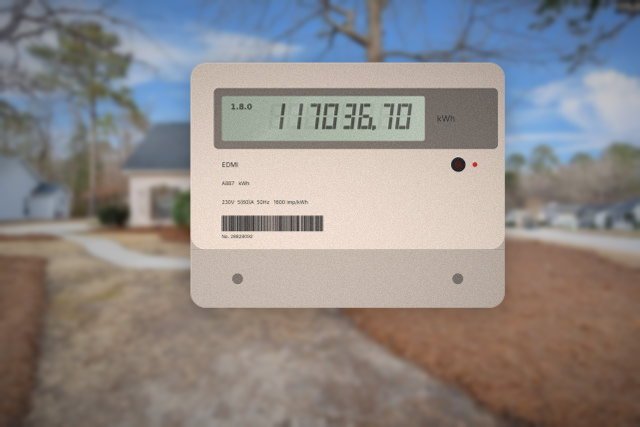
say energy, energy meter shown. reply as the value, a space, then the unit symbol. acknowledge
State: 117036.70 kWh
